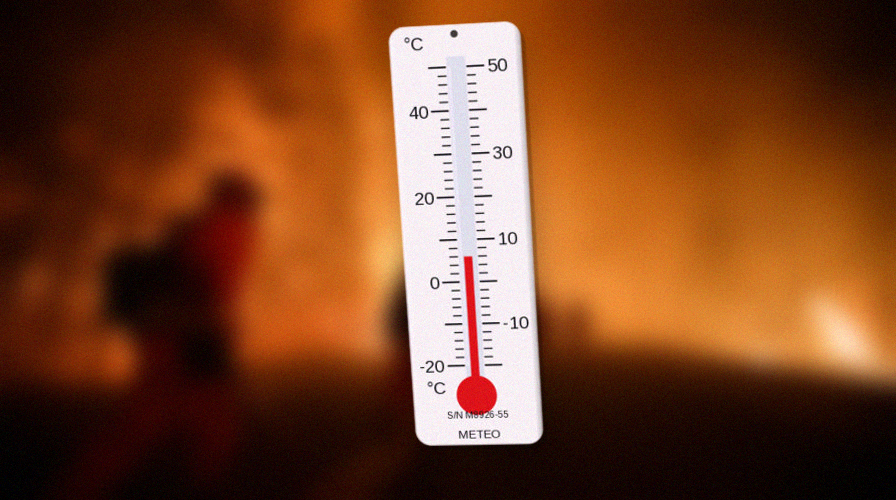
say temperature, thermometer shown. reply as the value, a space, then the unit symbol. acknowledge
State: 6 °C
